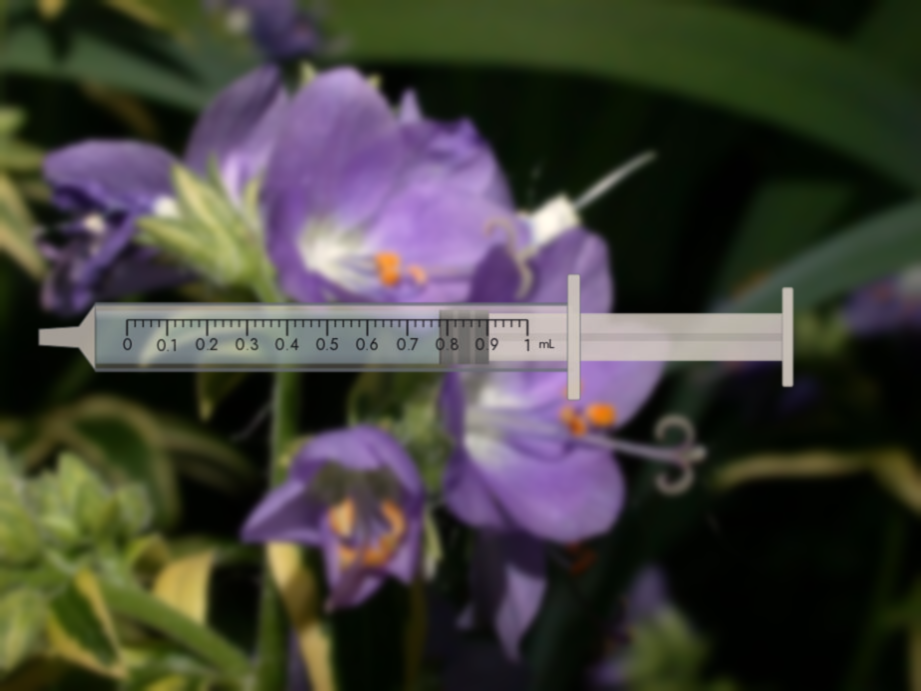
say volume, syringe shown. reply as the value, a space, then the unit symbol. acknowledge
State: 0.78 mL
